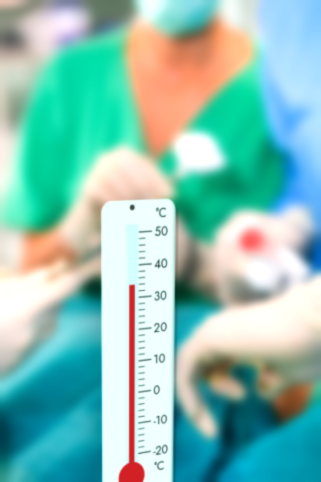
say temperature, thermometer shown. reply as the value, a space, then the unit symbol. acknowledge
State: 34 °C
